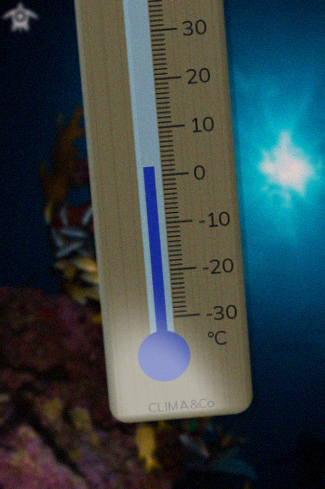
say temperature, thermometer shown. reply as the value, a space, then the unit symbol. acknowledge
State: 2 °C
